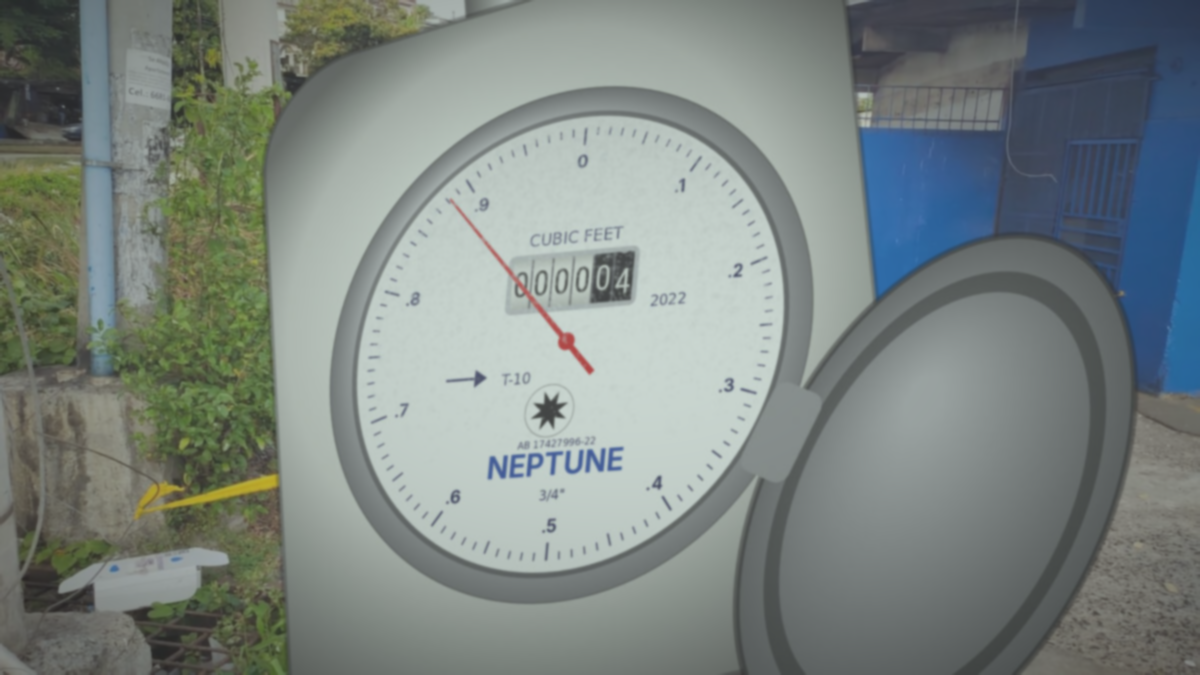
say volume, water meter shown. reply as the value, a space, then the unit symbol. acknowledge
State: 3.88 ft³
